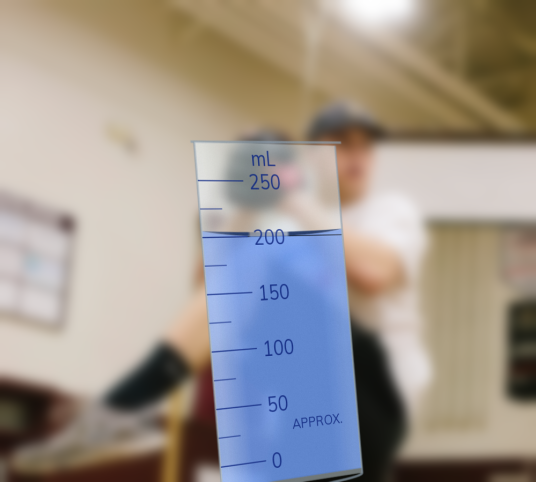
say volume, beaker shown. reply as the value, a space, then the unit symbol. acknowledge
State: 200 mL
